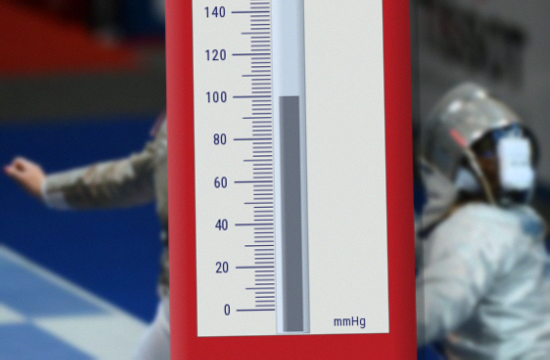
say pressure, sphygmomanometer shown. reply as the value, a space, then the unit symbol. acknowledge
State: 100 mmHg
